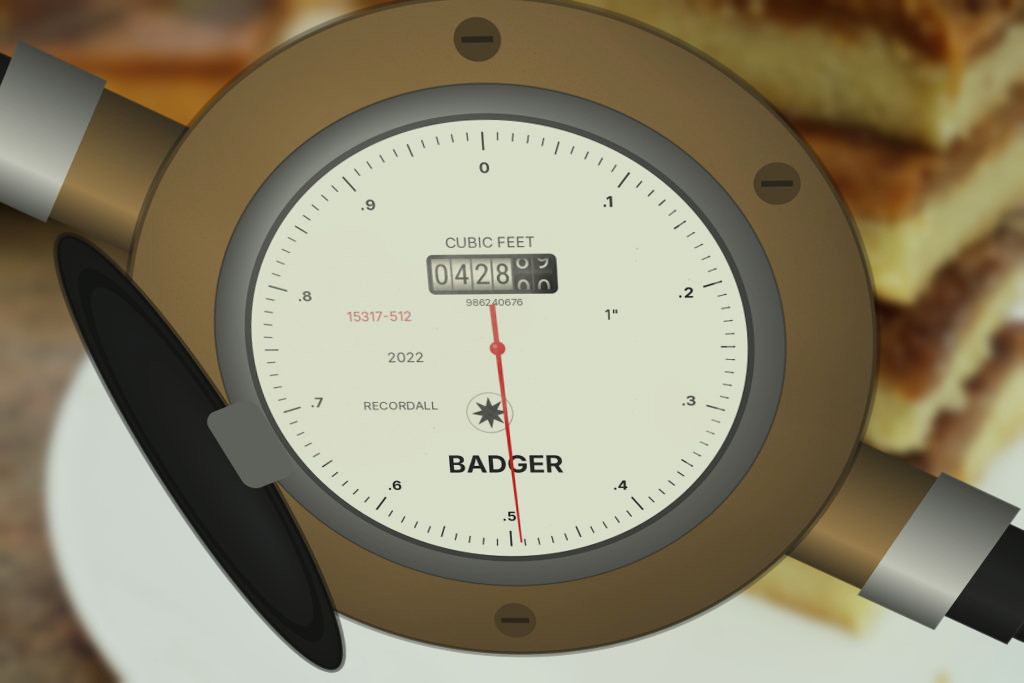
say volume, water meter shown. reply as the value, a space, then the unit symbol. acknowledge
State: 42889.49 ft³
